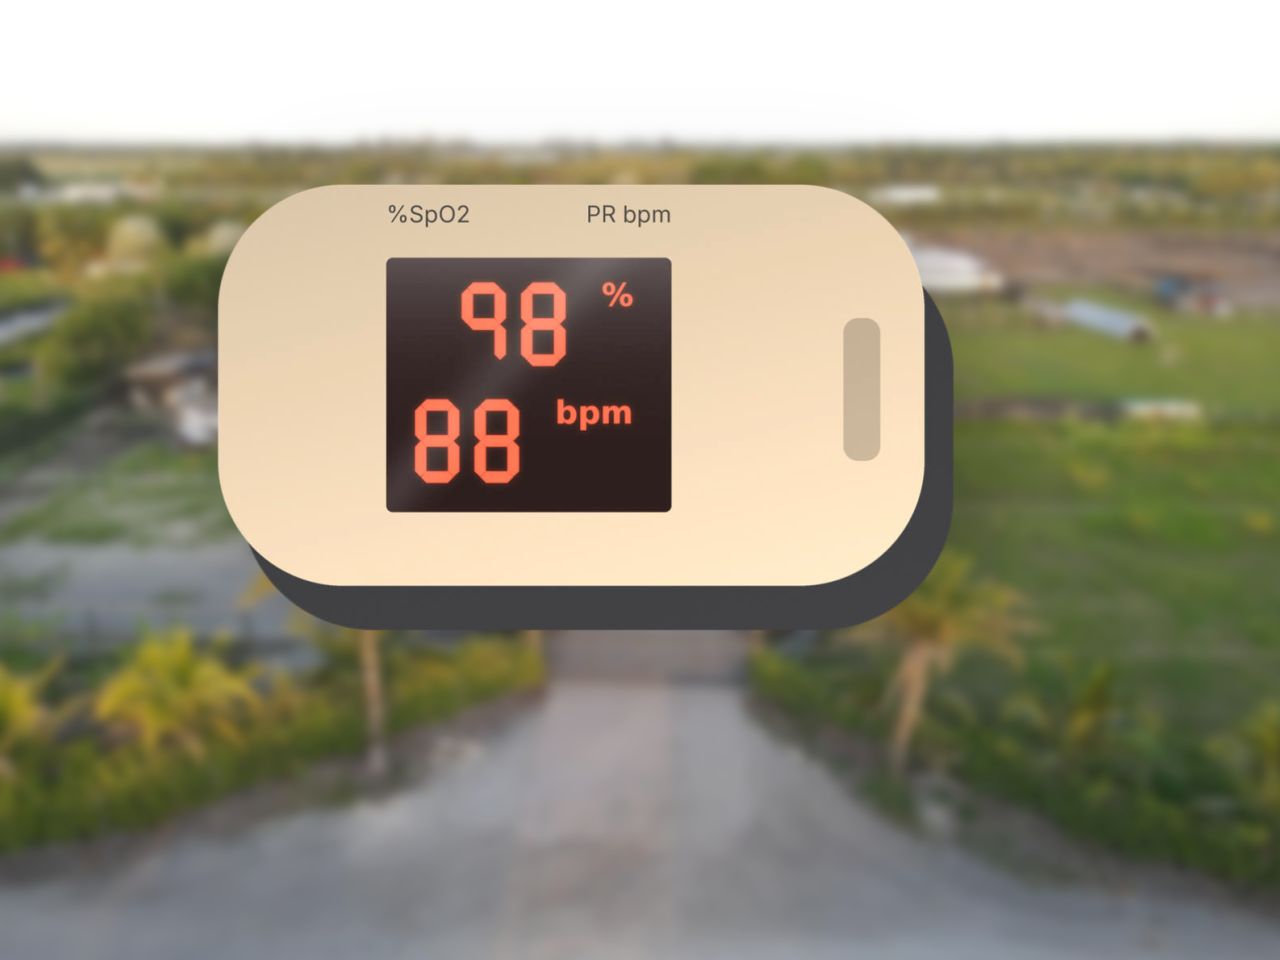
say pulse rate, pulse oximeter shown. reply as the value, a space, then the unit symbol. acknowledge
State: 88 bpm
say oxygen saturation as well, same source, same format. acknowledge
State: 98 %
